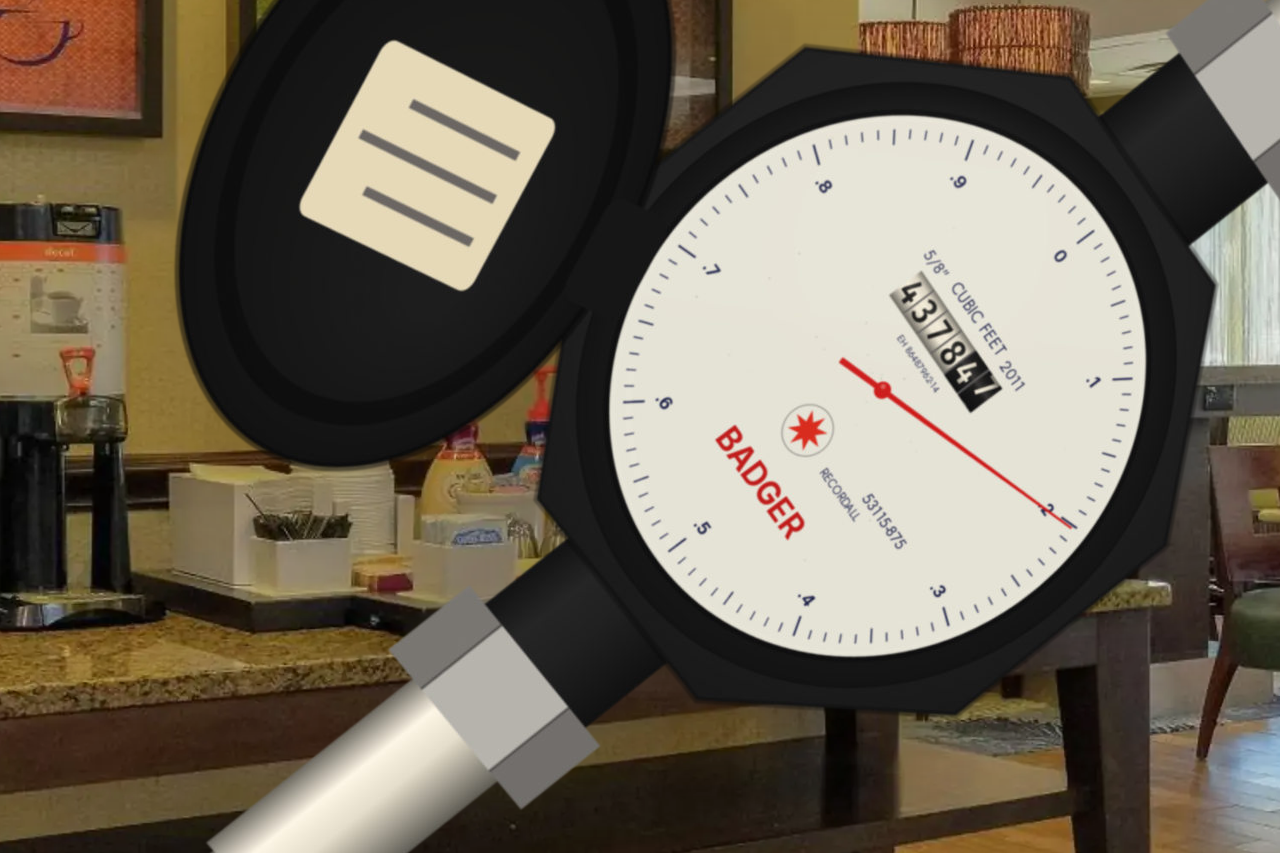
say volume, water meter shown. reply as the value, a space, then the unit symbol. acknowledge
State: 437847.20 ft³
